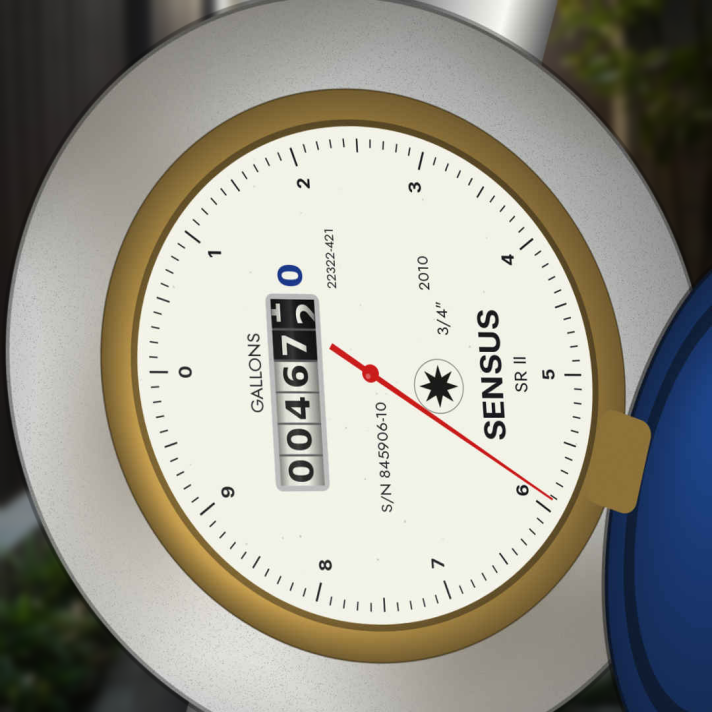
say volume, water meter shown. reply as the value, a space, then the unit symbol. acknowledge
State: 46715.9 gal
